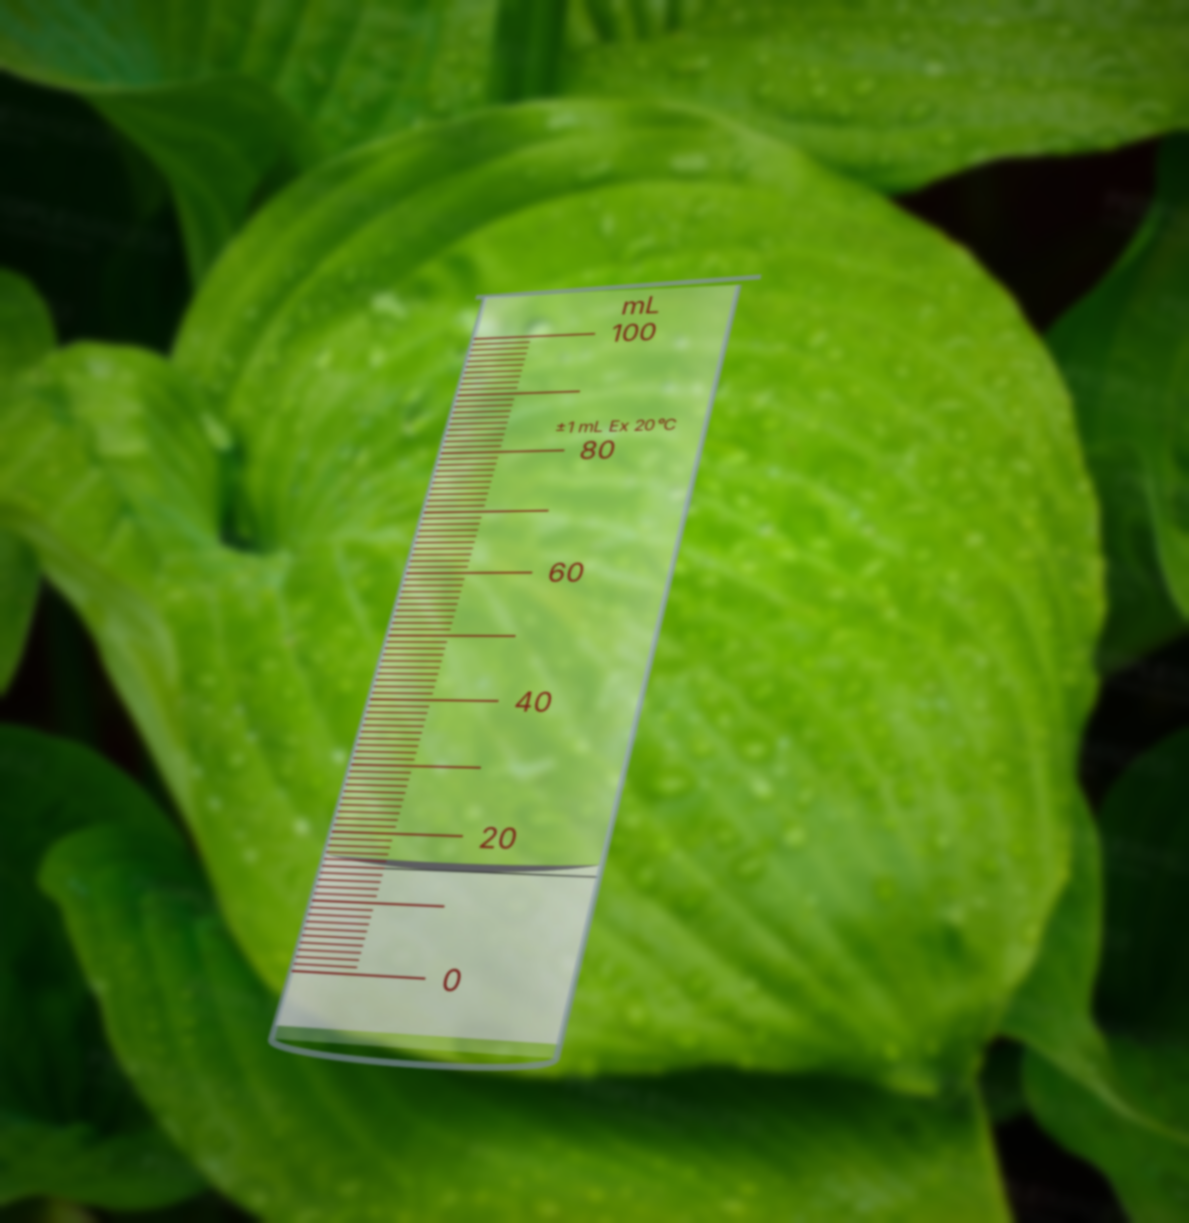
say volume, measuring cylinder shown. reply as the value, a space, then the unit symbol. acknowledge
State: 15 mL
